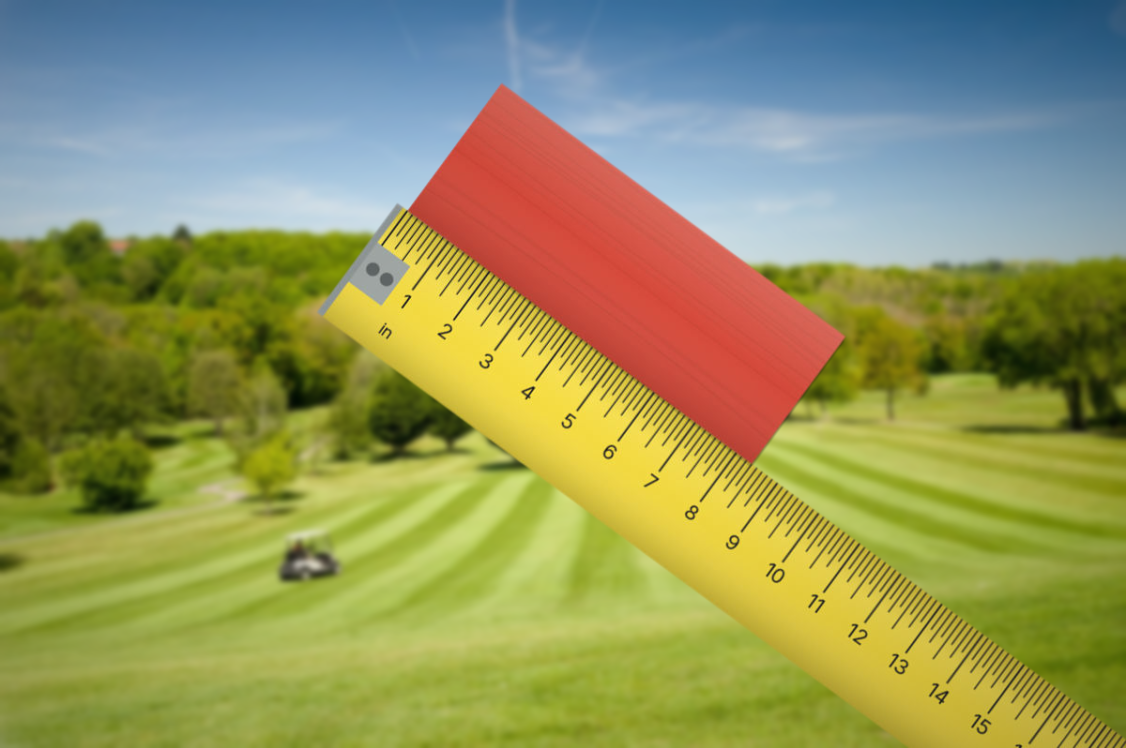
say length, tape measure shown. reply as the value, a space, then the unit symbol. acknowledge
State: 8.375 in
